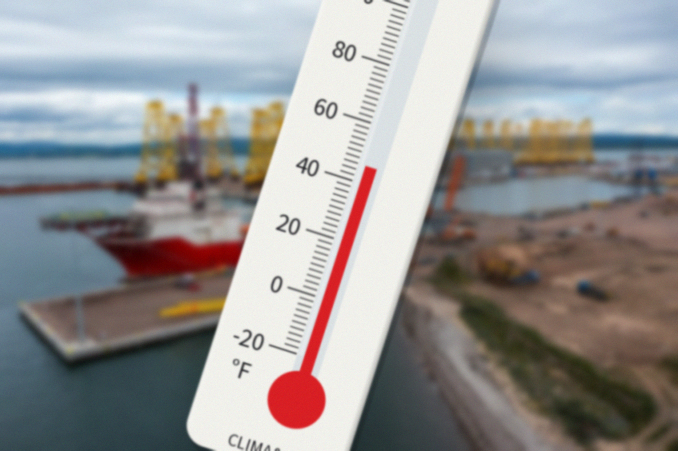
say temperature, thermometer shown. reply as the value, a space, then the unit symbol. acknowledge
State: 46 °F
